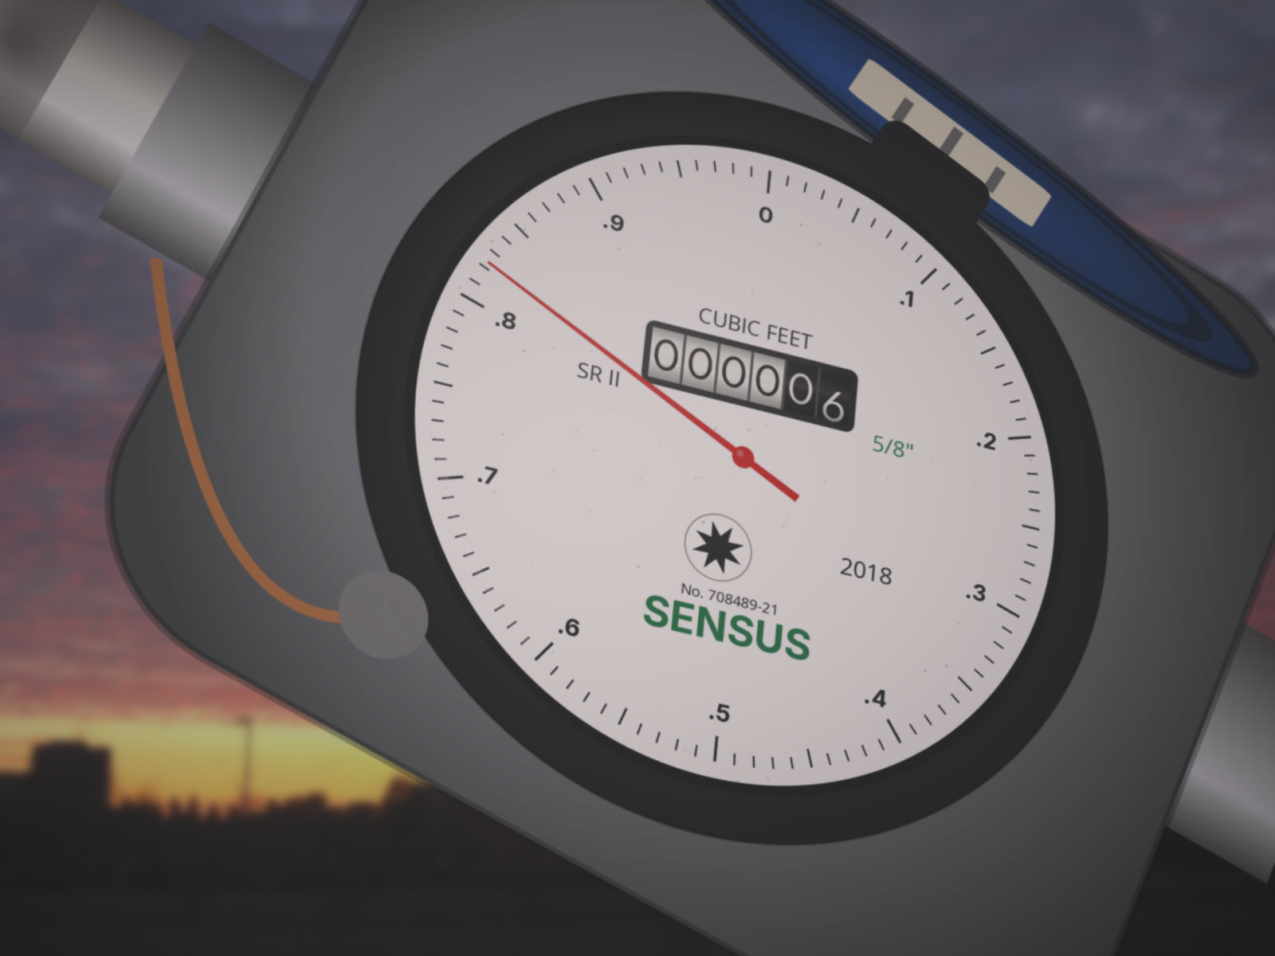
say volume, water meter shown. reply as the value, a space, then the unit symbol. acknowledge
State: 5.82 ft³
